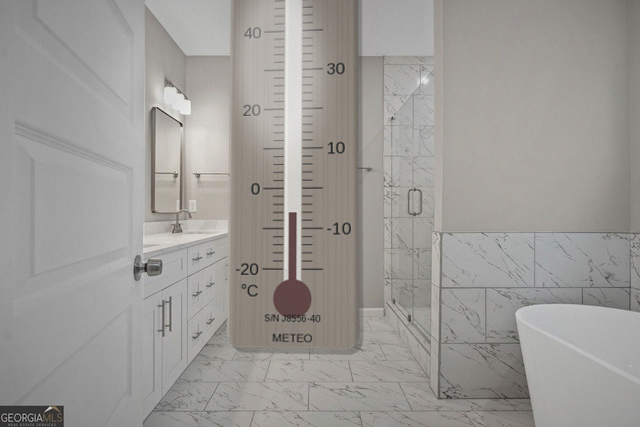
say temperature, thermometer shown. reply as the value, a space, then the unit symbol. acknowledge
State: -6 °C
